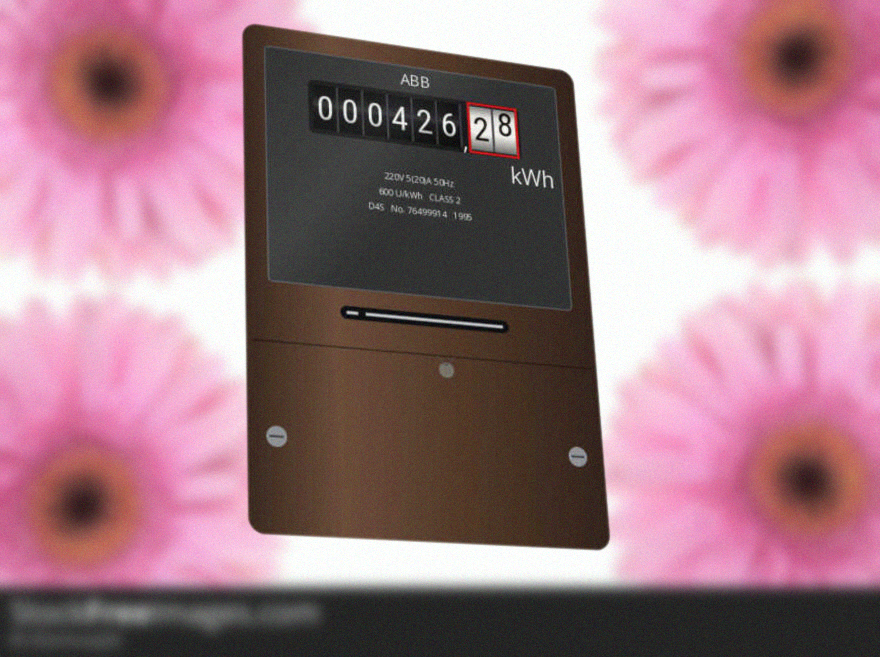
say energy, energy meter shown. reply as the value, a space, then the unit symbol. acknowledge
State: 426.28 kWh
